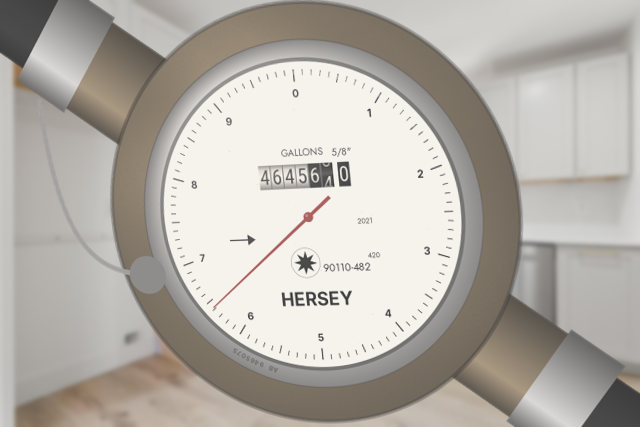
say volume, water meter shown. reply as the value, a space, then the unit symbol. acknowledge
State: 4645636.4 gal
